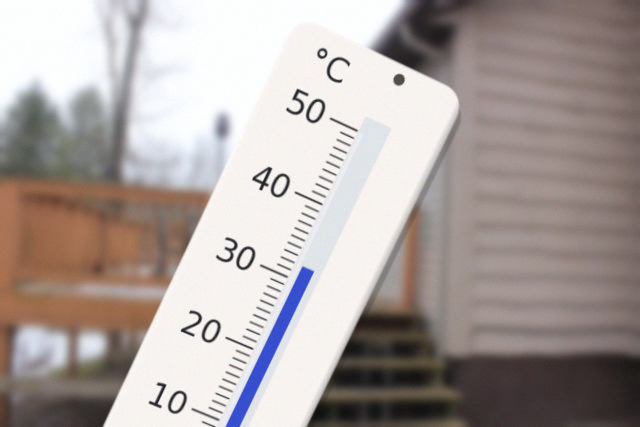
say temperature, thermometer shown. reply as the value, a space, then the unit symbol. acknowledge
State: 32 °C
